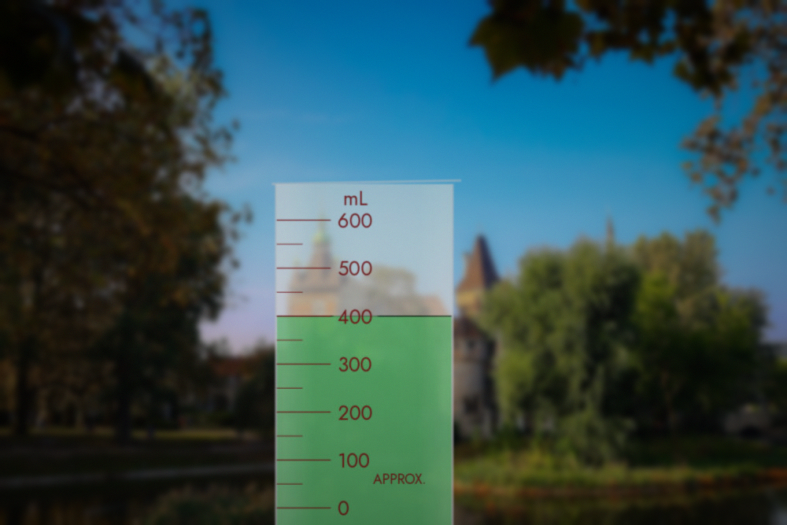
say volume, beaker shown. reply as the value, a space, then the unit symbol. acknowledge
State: 400 mL
